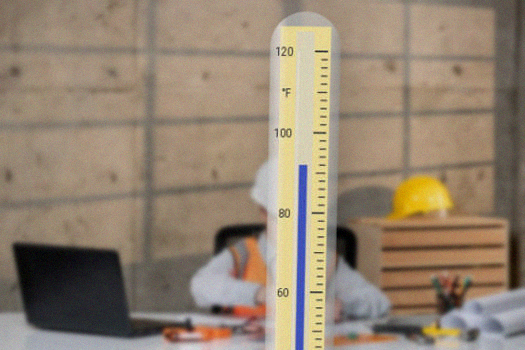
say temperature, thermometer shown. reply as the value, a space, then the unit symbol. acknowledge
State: 92 °F
